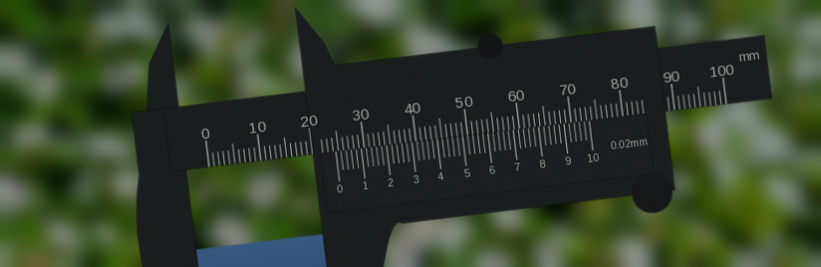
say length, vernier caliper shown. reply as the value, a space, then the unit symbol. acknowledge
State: 24.5 mm
